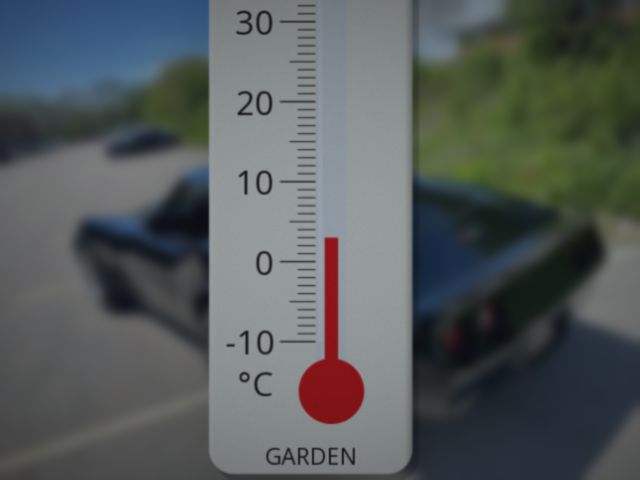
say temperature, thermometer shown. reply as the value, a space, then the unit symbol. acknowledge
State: 3 °C
